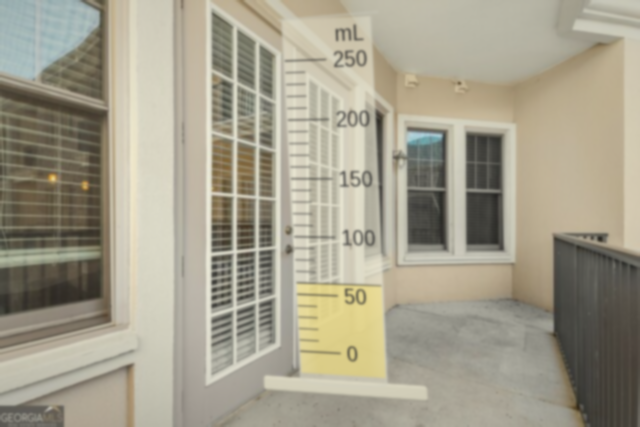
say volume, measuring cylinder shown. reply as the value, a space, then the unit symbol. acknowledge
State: 60 mL
